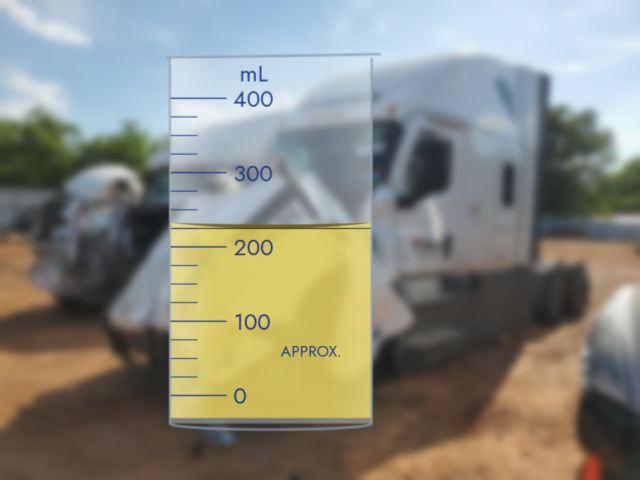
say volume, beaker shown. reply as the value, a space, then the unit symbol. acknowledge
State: 225 mL
